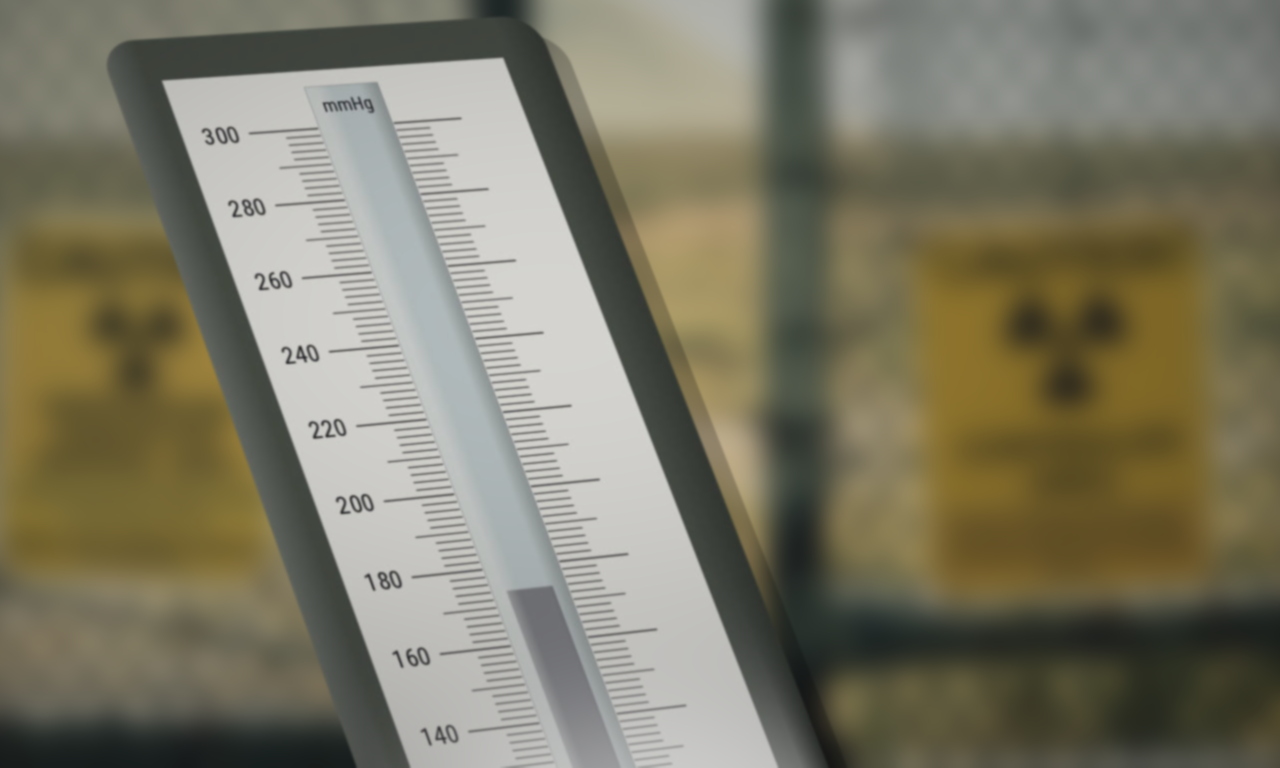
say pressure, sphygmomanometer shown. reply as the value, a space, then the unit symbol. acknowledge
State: 174 mmHg
